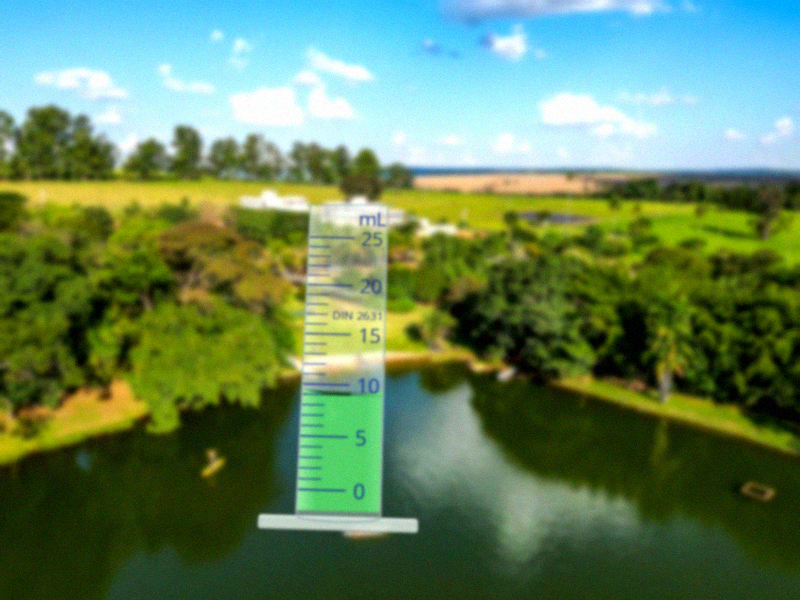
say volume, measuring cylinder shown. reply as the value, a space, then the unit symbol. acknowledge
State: 9 mL
